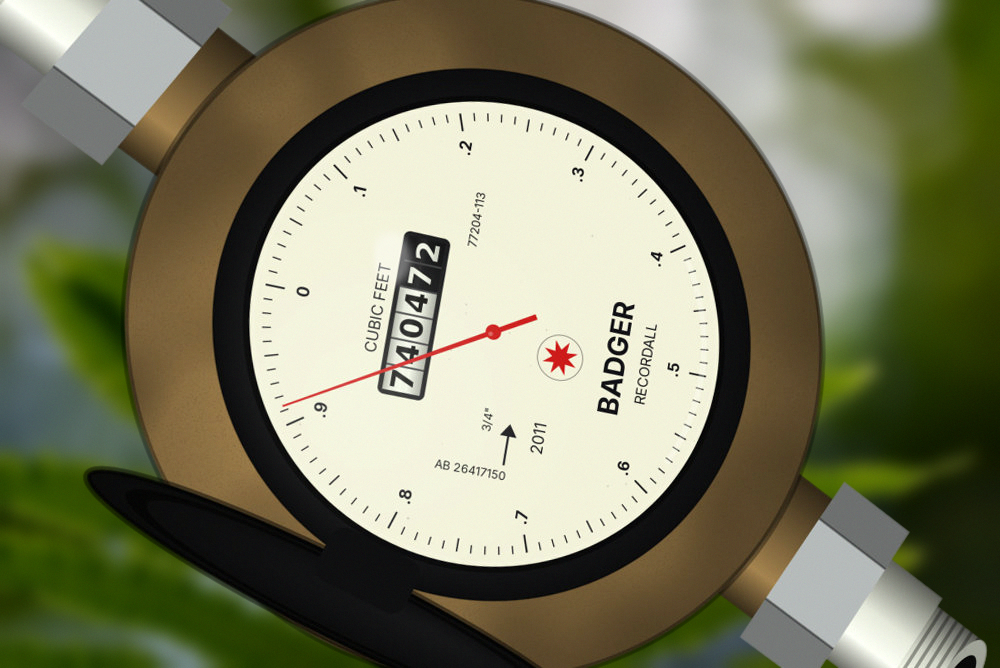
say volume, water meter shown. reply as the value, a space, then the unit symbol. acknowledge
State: 740471.91 ft³
